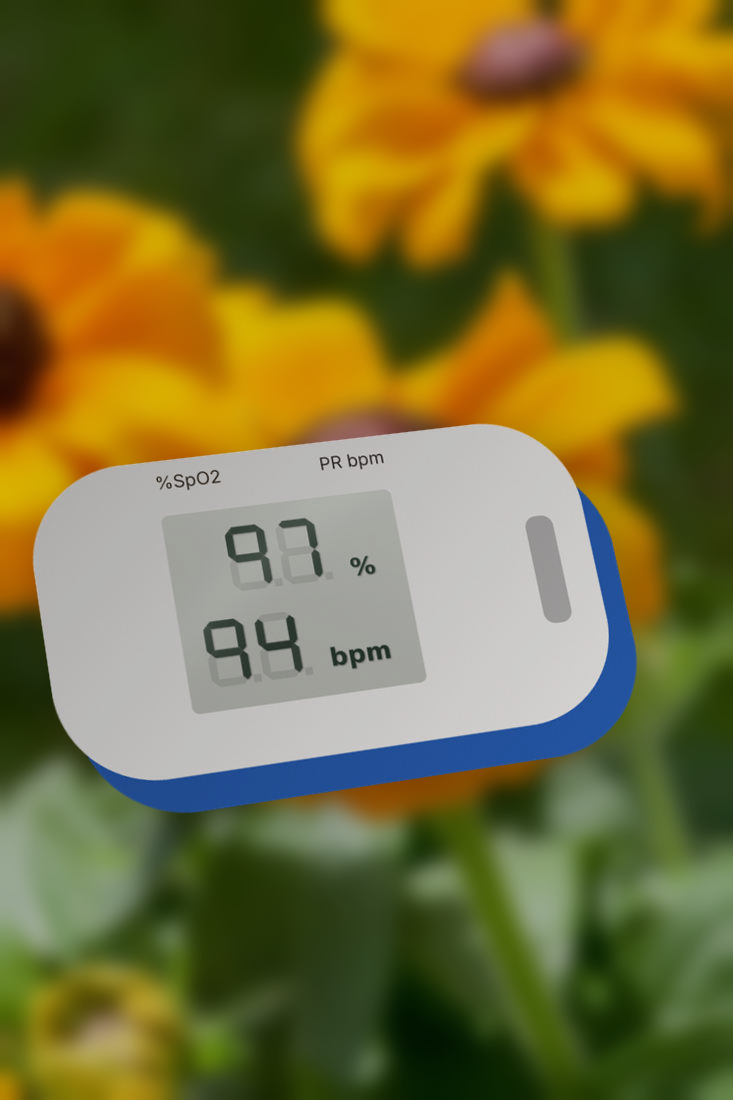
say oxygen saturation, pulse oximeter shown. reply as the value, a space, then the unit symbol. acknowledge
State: 97 %
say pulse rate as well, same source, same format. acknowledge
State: 94 bpm
